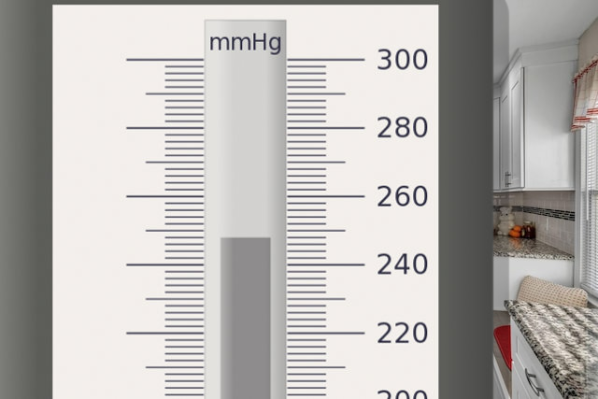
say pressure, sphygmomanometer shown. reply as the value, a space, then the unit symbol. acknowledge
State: 248 mmHg
